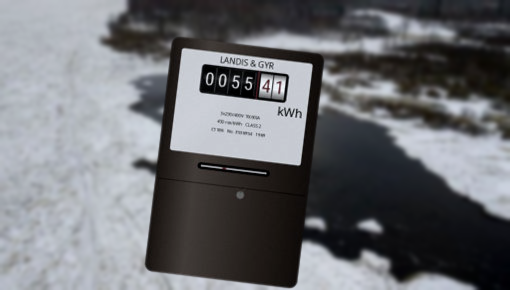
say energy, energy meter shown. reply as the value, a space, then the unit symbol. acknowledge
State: 55.41 kWh
